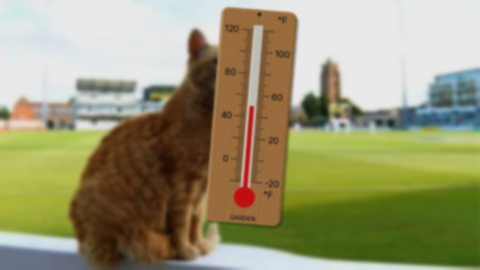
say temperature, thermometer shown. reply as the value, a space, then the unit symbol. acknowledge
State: 50 °F
